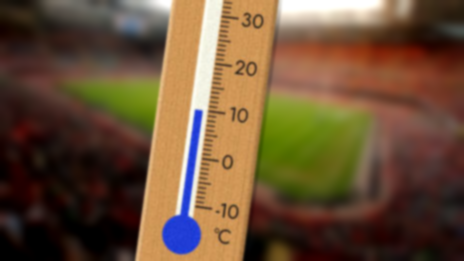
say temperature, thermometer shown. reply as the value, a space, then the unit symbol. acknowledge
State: 10 °C
